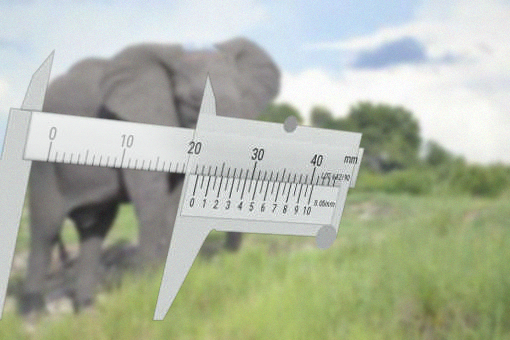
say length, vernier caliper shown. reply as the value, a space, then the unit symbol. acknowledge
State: 21.4 mm
